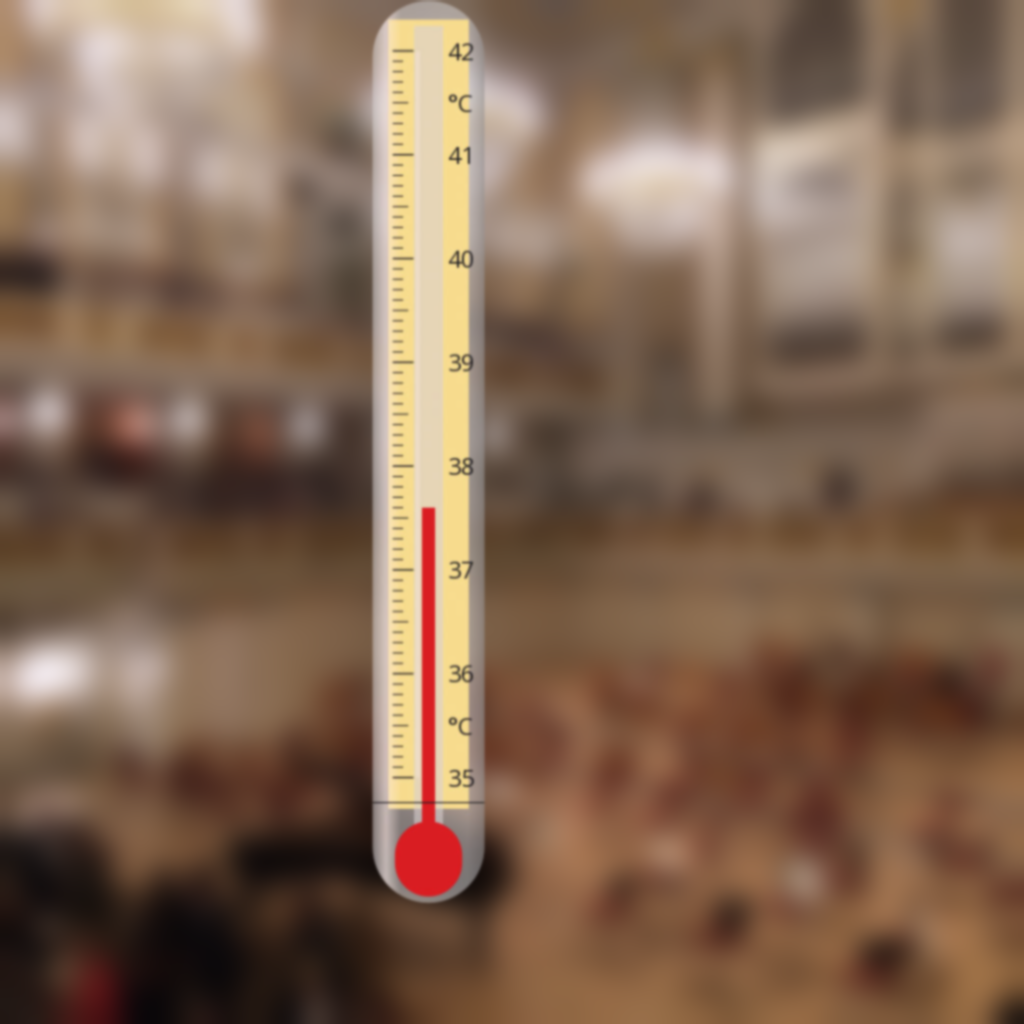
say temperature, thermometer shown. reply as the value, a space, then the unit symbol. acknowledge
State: 37.6 °C
